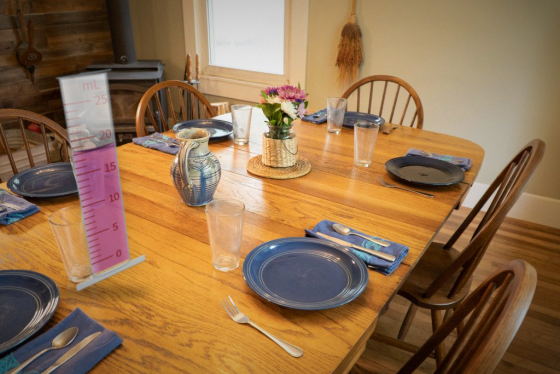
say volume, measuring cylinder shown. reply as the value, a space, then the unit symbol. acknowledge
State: 18 mL
